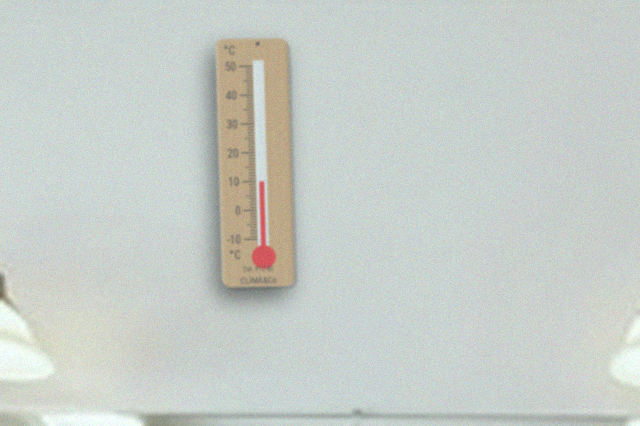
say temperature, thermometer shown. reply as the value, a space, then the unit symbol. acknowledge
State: 10 °C
